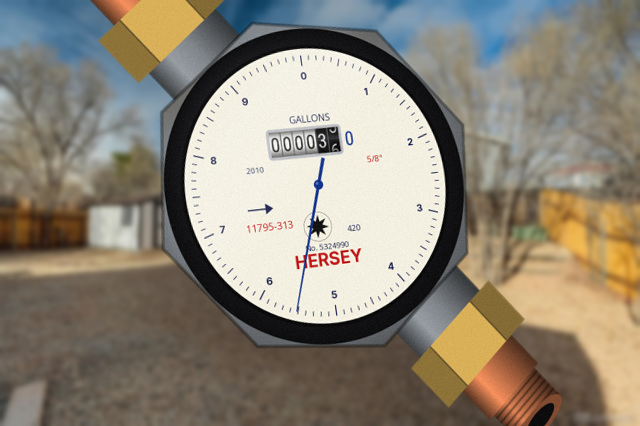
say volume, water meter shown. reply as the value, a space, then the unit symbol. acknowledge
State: 355.5 gal
